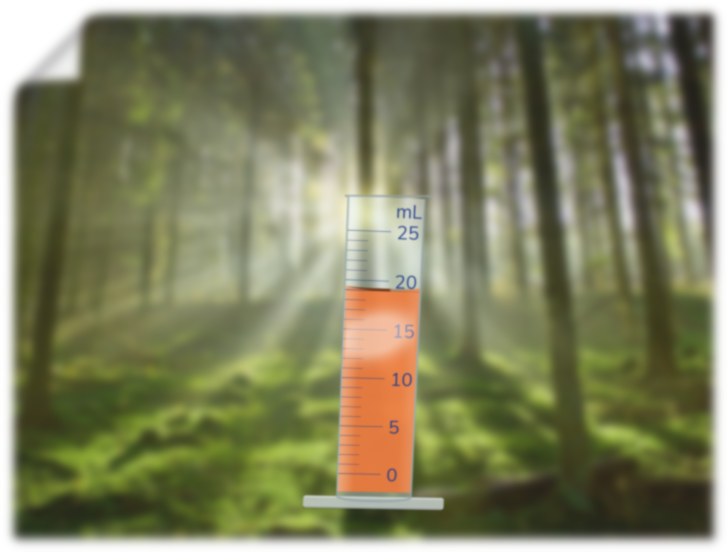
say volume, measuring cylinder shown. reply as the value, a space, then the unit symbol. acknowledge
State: 19 mL
